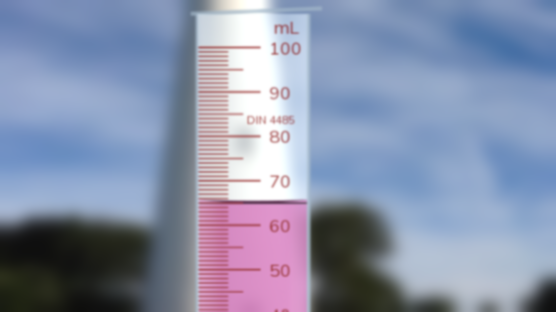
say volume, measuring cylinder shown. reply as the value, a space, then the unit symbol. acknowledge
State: 65 mL
